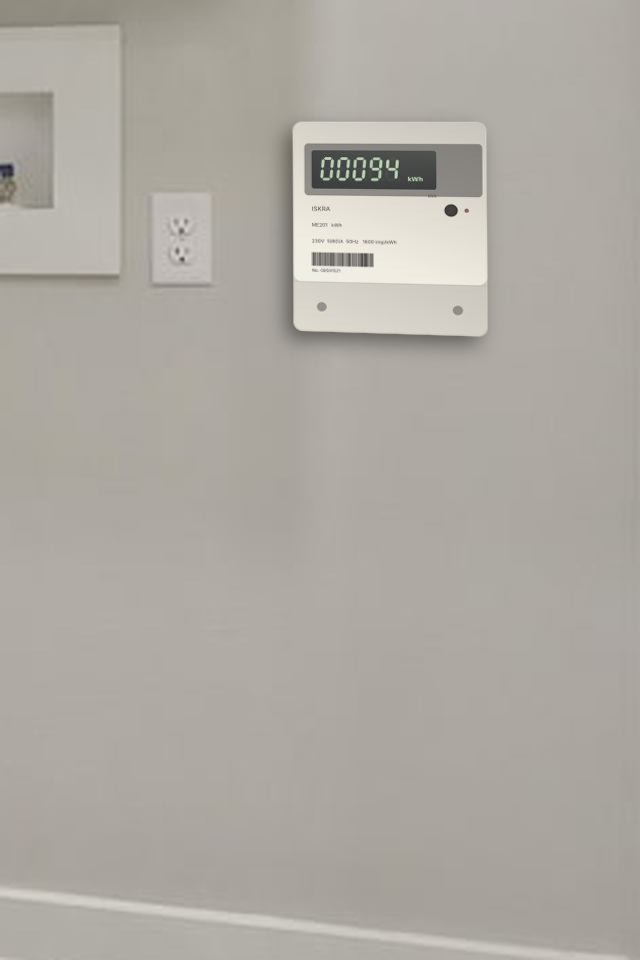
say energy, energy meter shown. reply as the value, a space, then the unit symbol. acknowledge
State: 94 kWh
